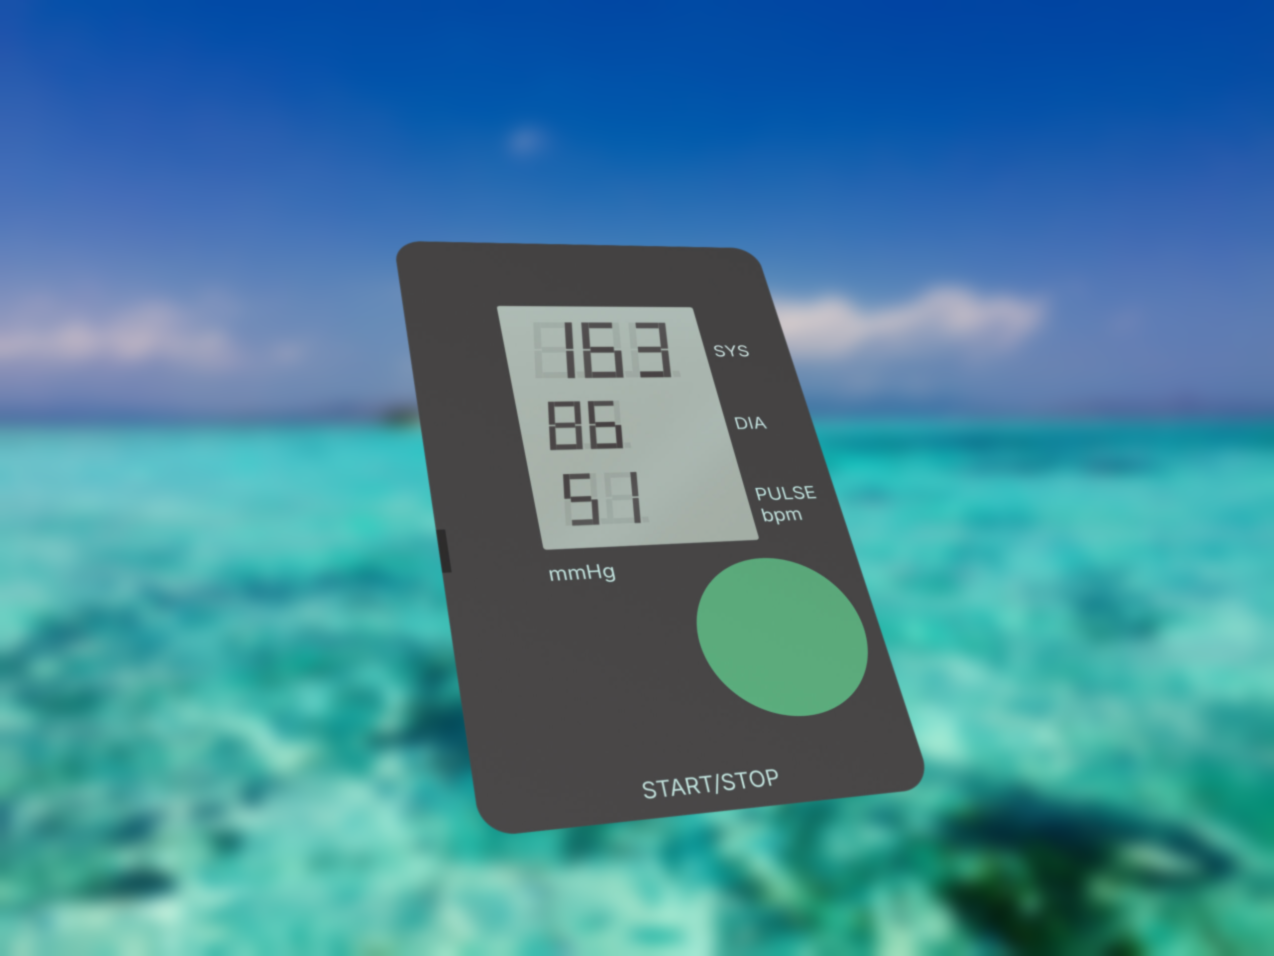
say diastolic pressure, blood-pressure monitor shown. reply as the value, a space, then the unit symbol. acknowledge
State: 86 mmHg
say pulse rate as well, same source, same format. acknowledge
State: 51 bpm
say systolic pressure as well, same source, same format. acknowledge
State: 163 mmHg
